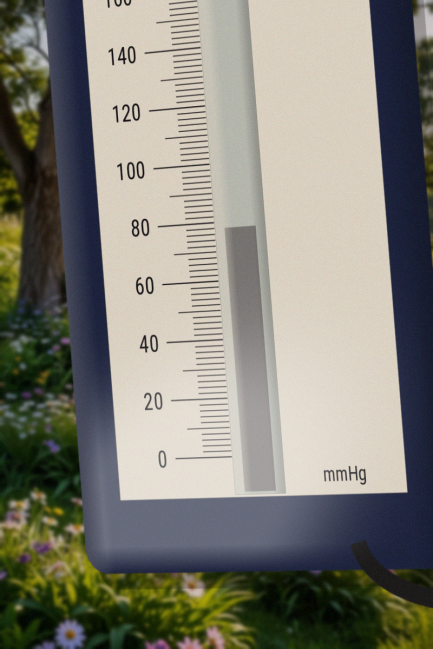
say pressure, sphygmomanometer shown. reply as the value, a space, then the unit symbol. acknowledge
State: 78 mmHg
